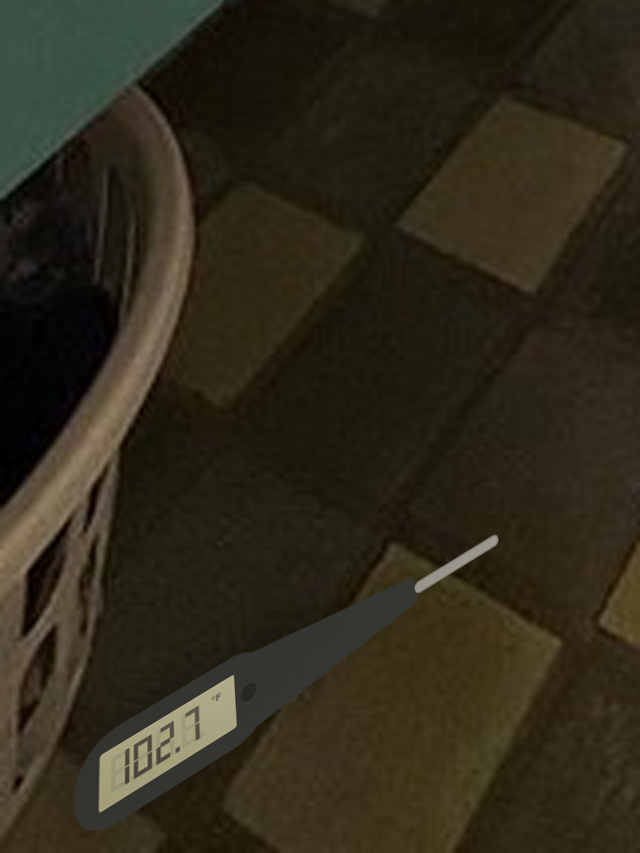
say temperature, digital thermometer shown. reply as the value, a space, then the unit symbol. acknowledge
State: 102.7 °F
